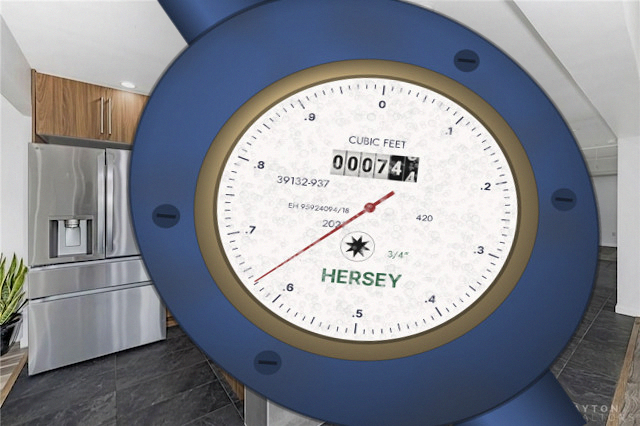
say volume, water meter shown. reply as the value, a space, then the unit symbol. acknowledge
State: 743.63 ft³
